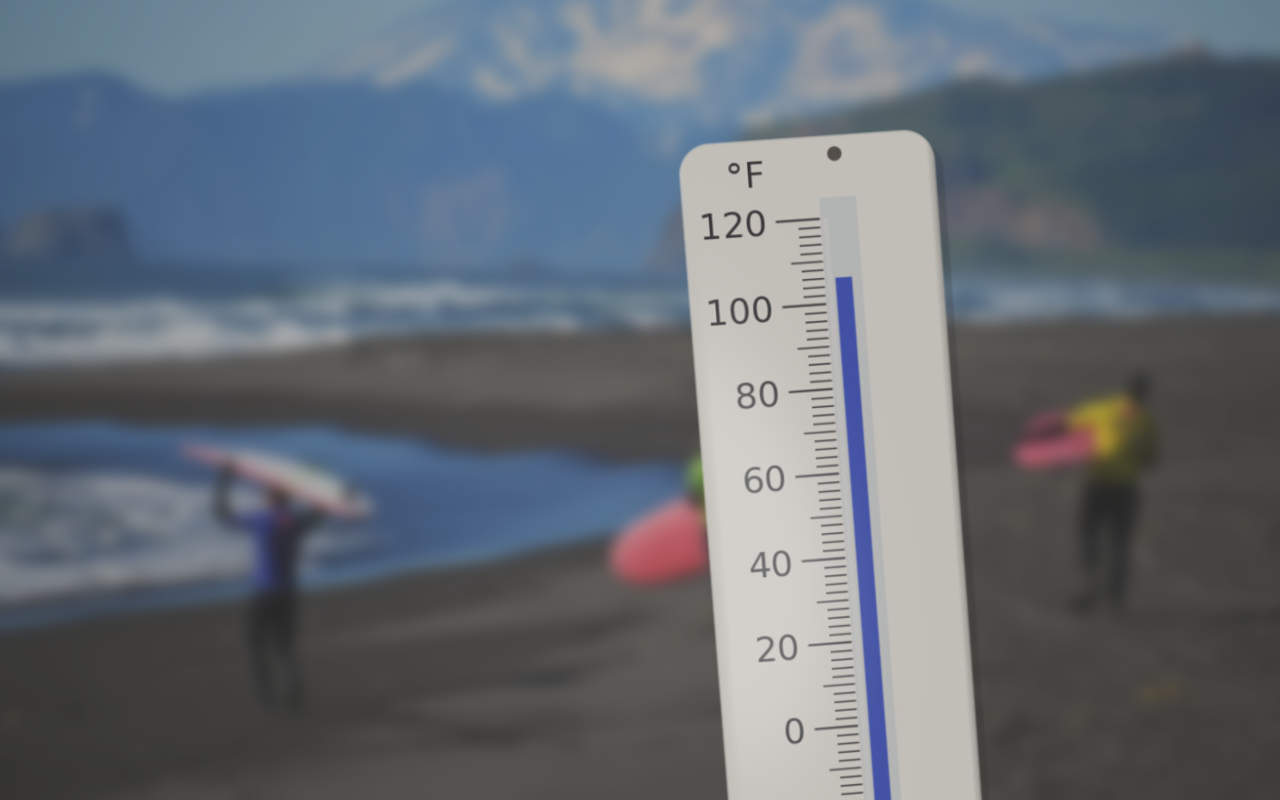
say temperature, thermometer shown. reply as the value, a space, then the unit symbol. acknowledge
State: 106 °F
